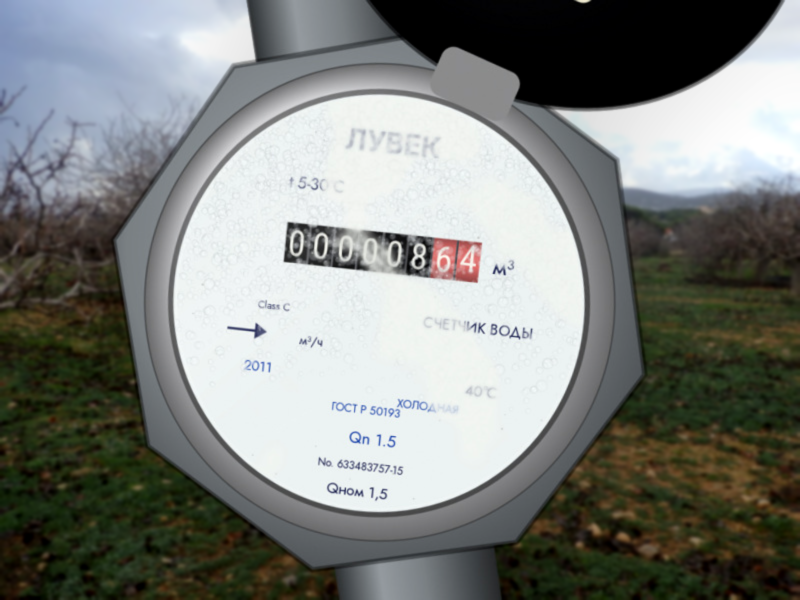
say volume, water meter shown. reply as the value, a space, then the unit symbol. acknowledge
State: 8.64 m³
